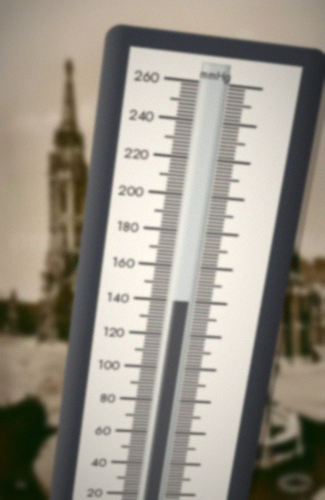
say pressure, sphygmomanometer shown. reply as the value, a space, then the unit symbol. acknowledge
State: 140 mmHg
